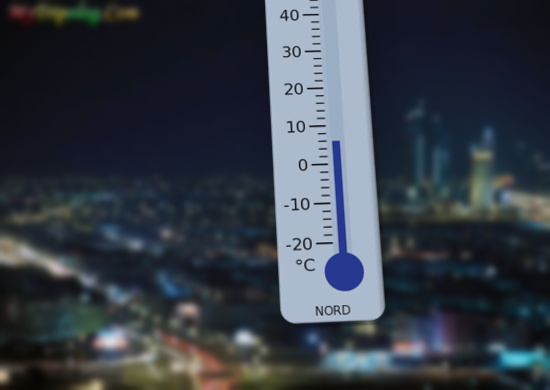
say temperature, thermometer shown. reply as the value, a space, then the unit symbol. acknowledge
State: 6 °C
